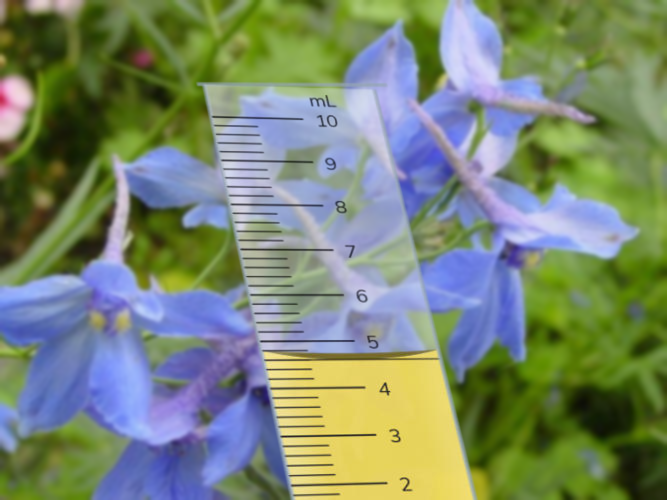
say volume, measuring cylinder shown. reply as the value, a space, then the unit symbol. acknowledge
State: 4.6 mL
